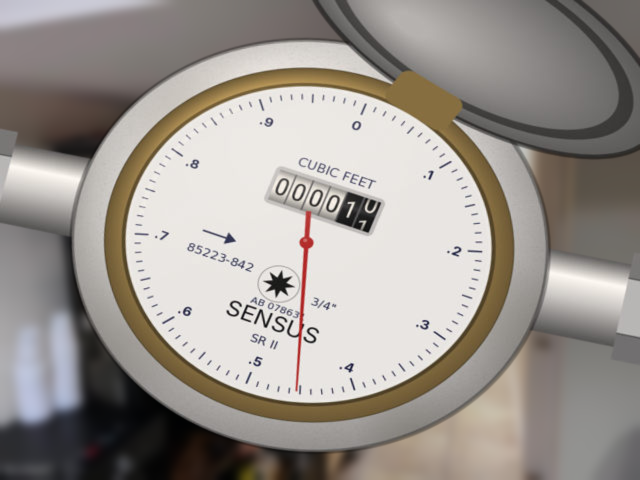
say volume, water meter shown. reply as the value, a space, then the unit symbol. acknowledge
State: 10.45 ft³
